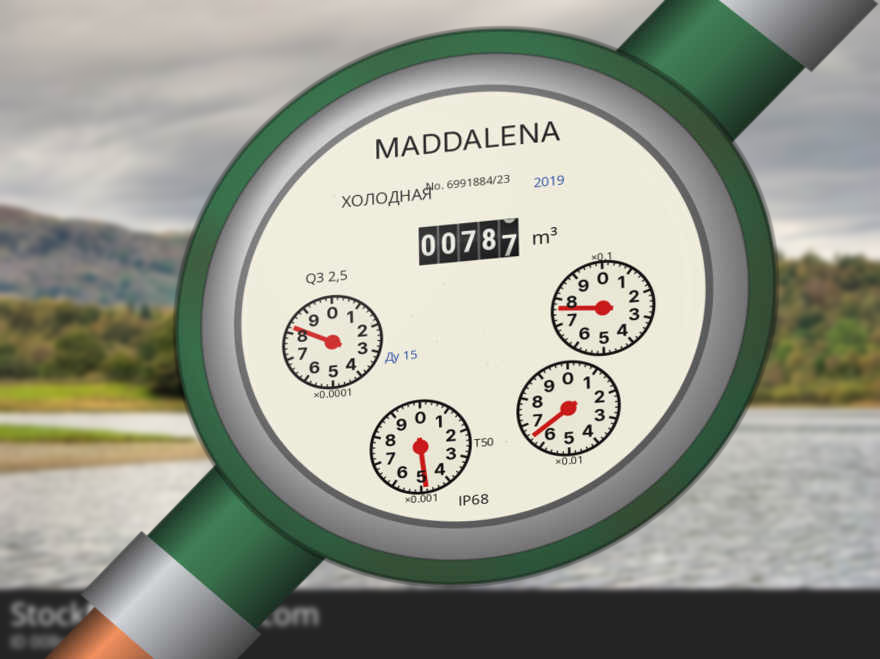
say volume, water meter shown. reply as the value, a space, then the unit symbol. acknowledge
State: 786.7648 m³
